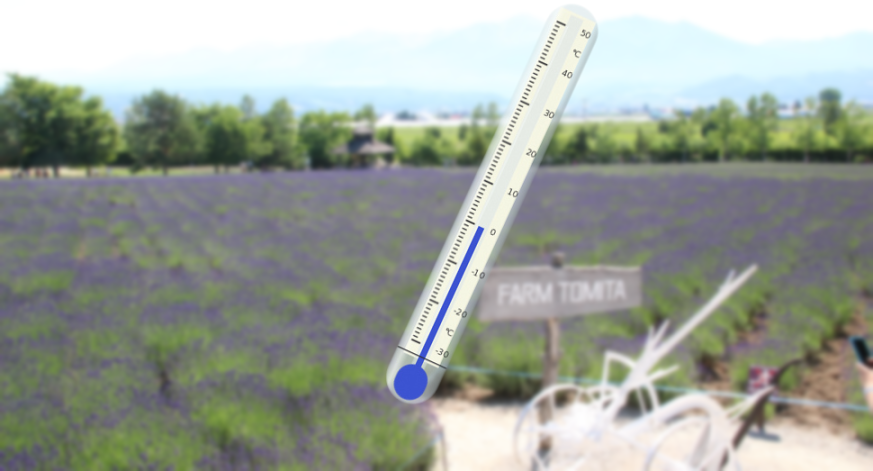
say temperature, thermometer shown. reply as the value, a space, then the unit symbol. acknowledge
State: 0 °C
